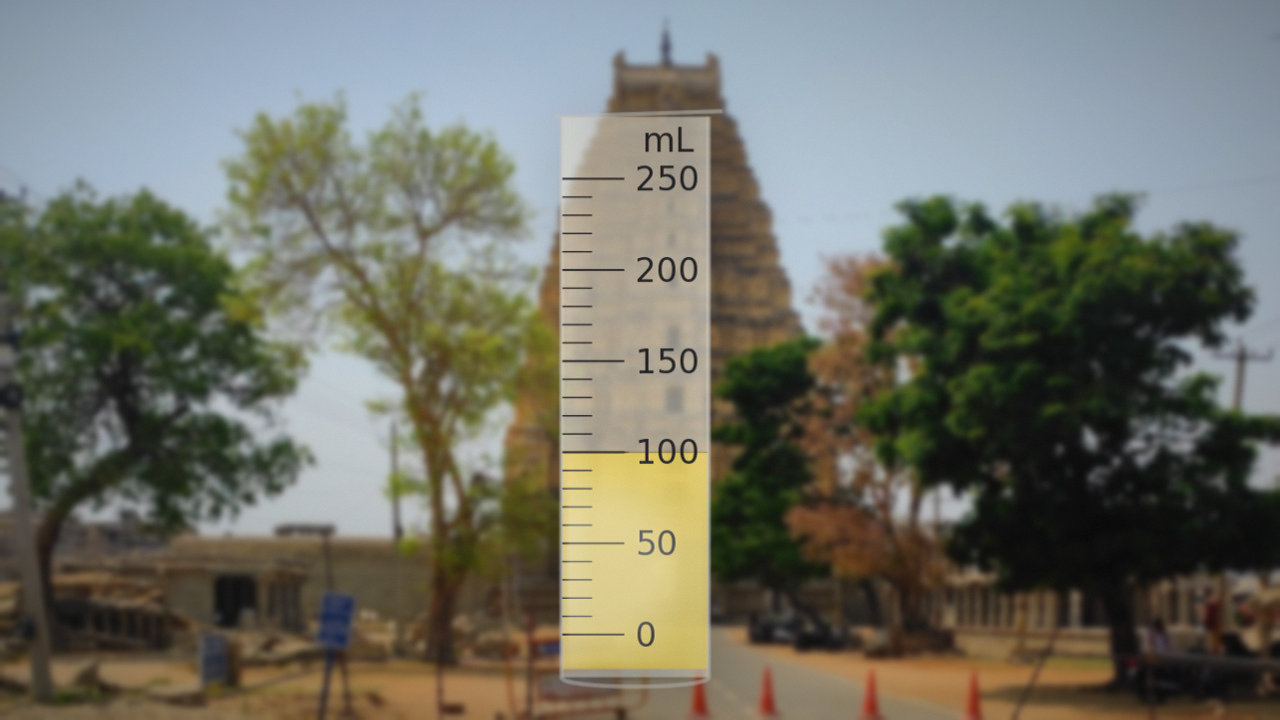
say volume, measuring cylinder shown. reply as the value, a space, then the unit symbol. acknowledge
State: 100 mL
